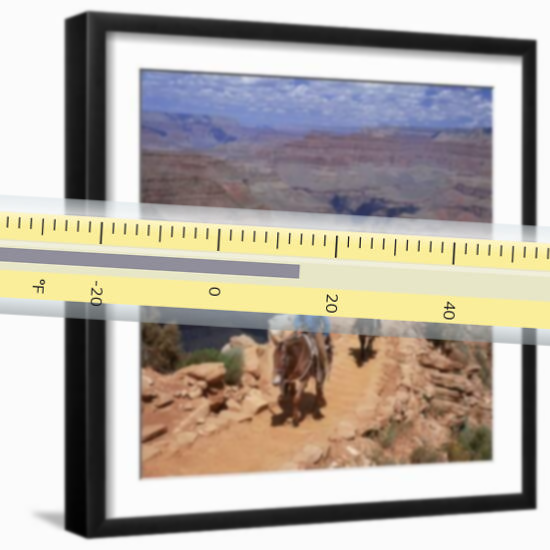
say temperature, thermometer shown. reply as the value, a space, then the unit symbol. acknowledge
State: 14 °F
